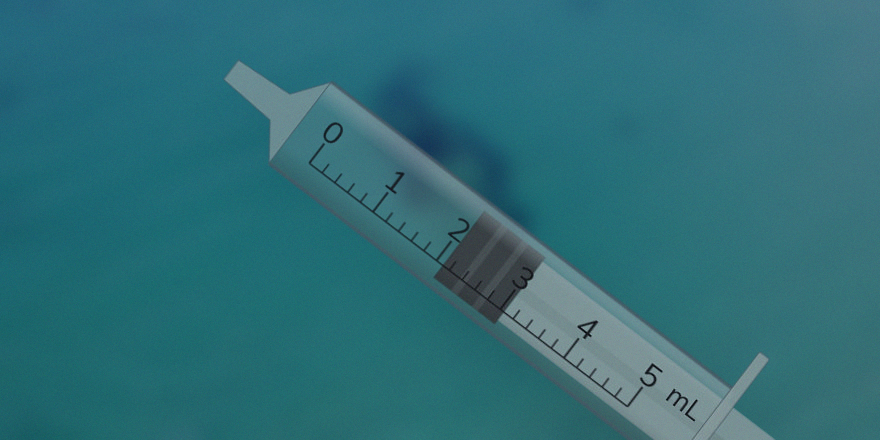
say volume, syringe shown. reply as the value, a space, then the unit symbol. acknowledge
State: 2.1 mL
